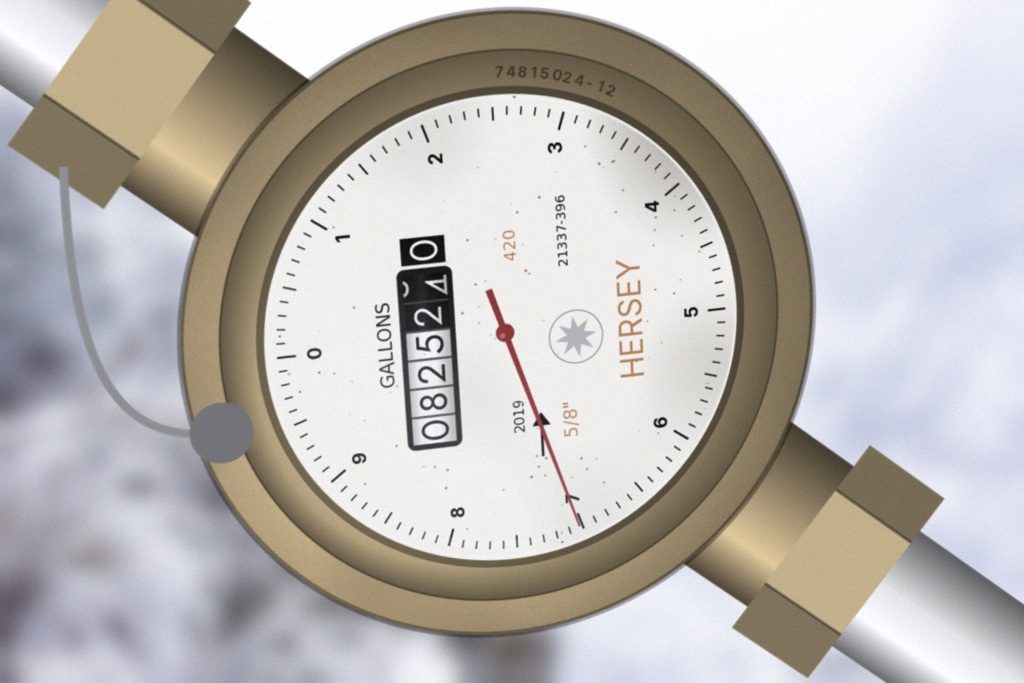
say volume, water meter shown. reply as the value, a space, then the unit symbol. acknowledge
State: 825237.0 gal
